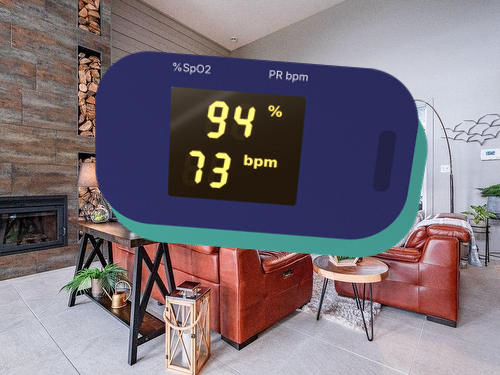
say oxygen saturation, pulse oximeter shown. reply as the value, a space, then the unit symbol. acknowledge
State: 94 %
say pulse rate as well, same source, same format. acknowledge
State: 73 bpm
